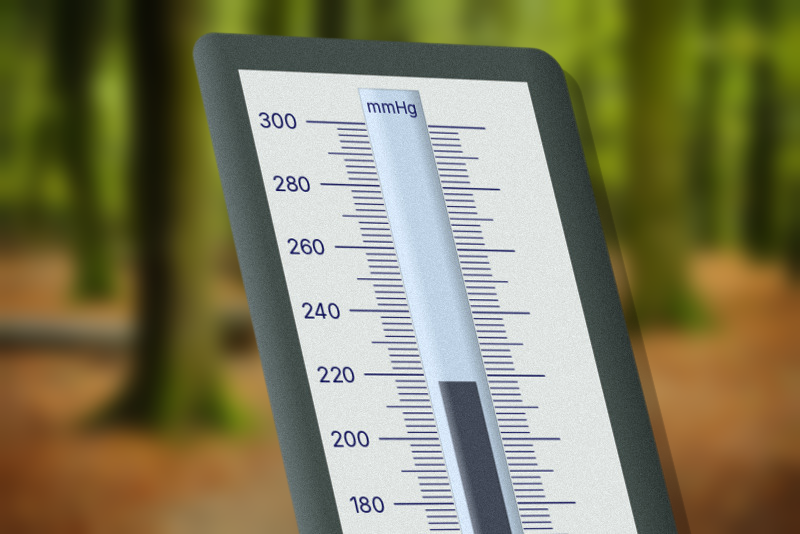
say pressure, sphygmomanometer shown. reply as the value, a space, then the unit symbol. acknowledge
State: 218 mmHg
